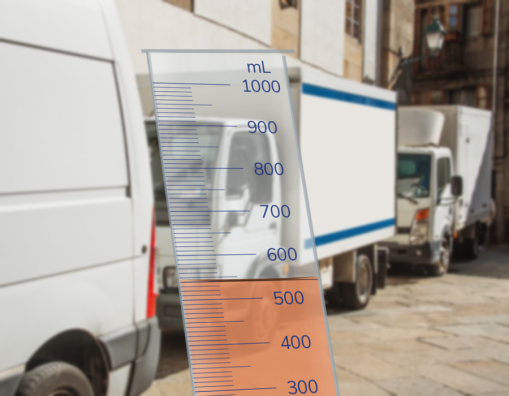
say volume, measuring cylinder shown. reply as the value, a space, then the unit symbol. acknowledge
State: 540 mL
